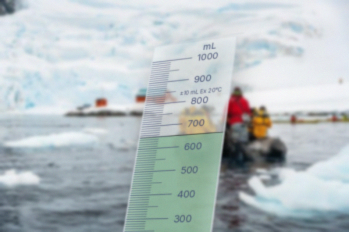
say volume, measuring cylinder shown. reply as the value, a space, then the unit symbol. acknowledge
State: 650 mL
